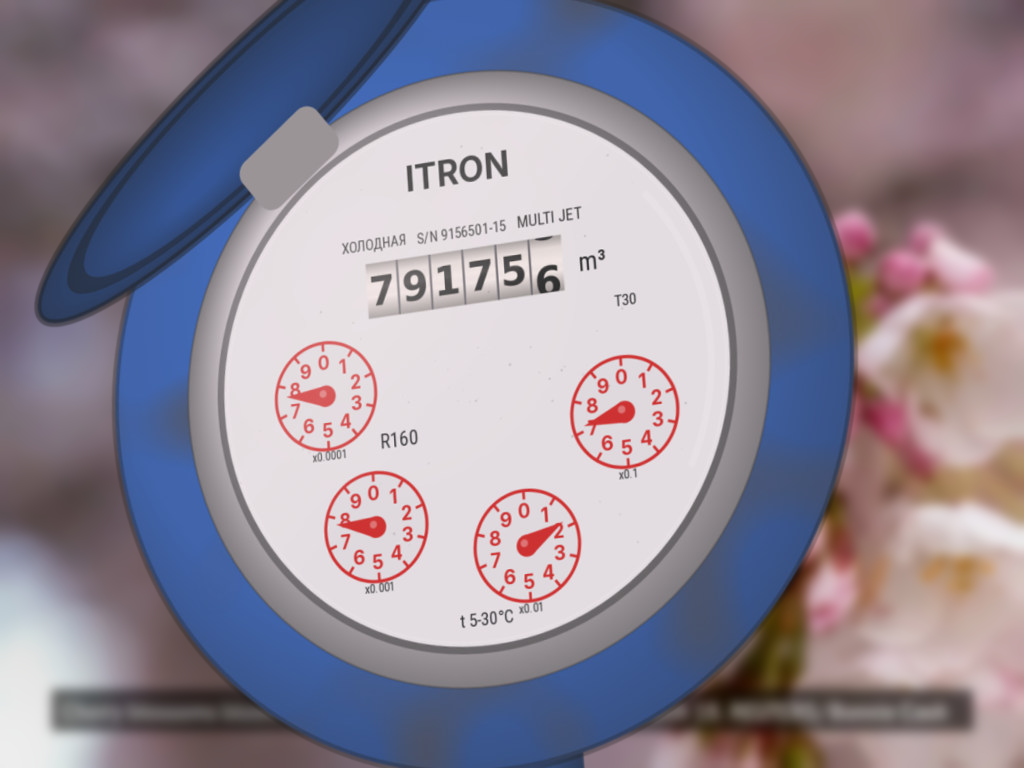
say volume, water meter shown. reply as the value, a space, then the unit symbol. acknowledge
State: 791755.7177 m³
